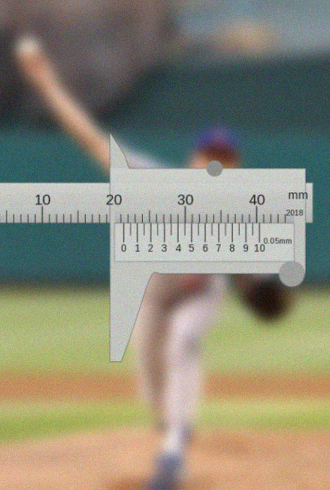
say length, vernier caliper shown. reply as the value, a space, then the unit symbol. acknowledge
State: 21.4 mm
